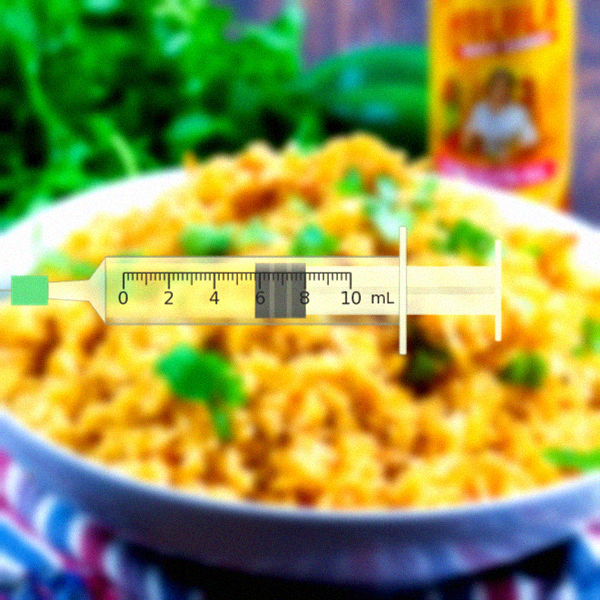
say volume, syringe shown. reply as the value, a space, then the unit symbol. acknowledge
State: 5.8 mL
